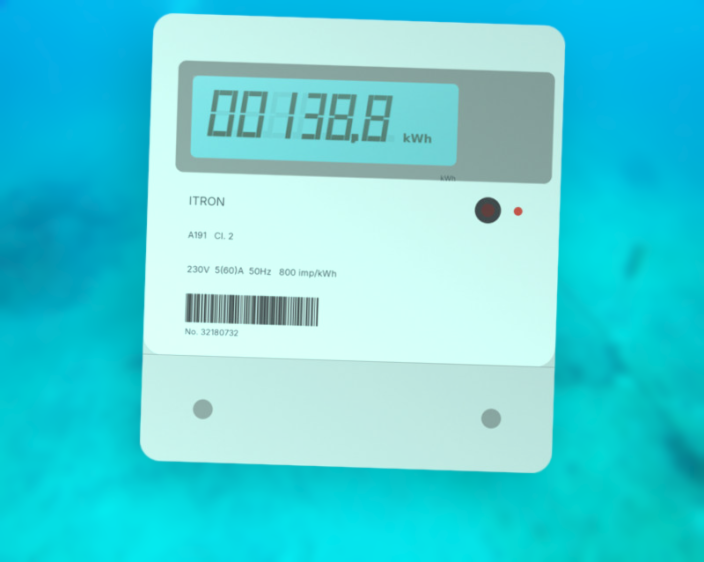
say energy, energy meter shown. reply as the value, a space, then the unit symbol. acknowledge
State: 138.8 kWh
